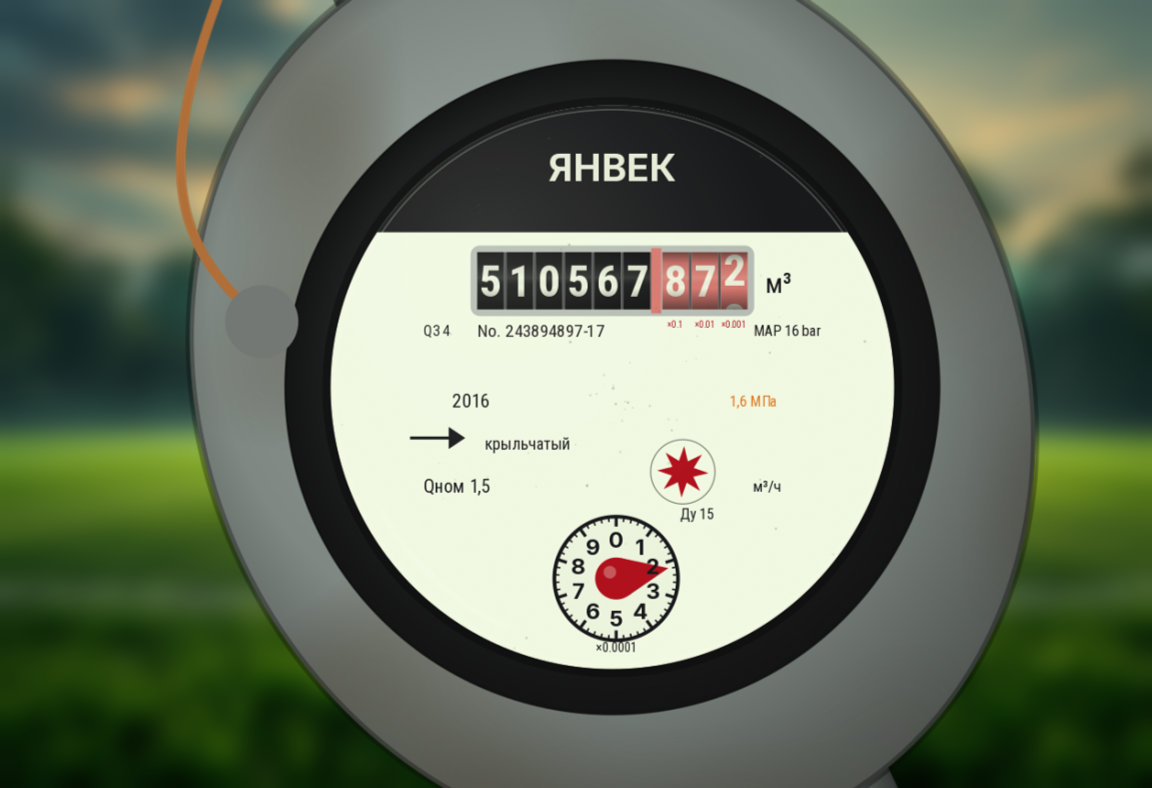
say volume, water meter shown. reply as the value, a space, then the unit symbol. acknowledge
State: 510567.8722 m³
